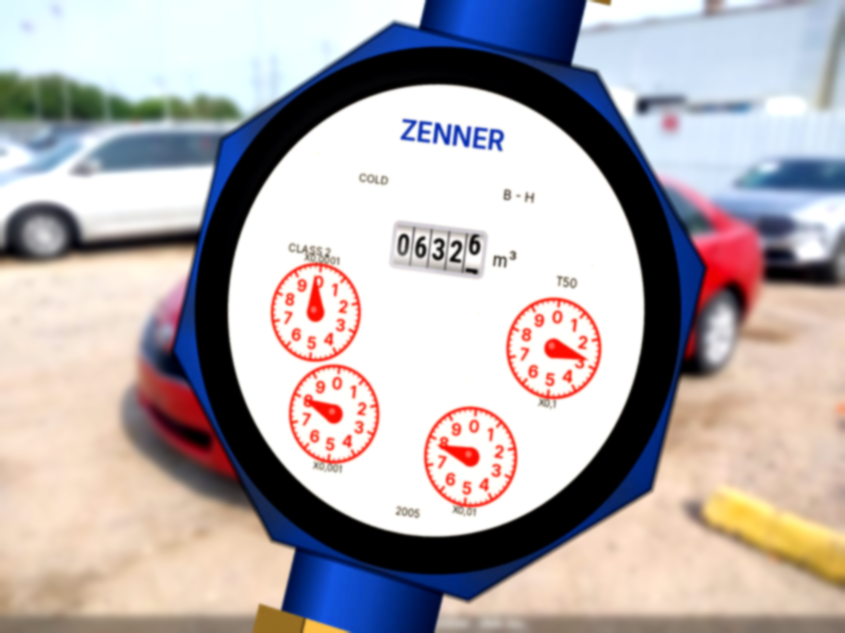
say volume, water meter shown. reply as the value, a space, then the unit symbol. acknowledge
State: 6326.2779 m³
